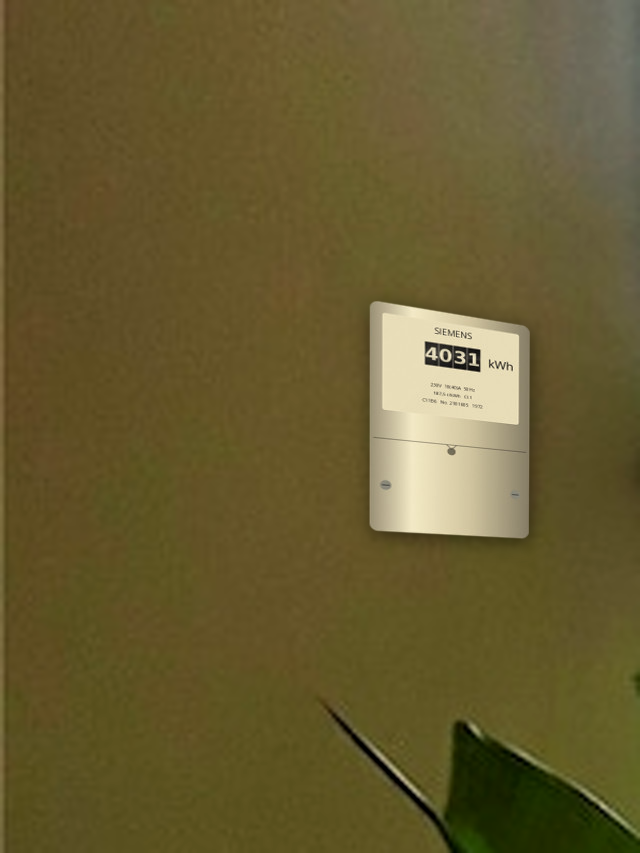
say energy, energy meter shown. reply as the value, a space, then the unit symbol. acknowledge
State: 4031 kWh
